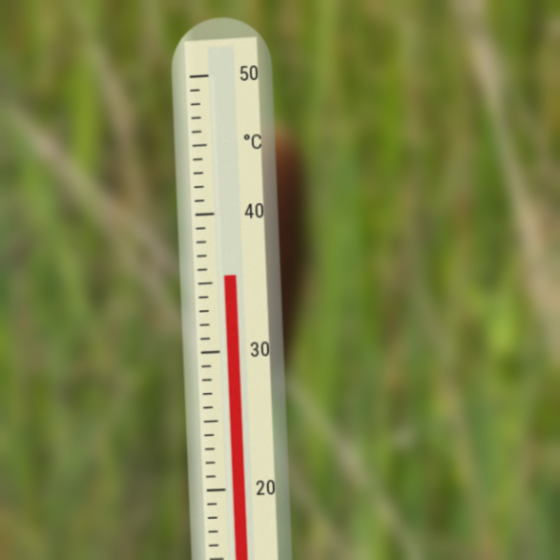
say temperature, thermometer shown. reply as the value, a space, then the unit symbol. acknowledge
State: 35.5 °C
